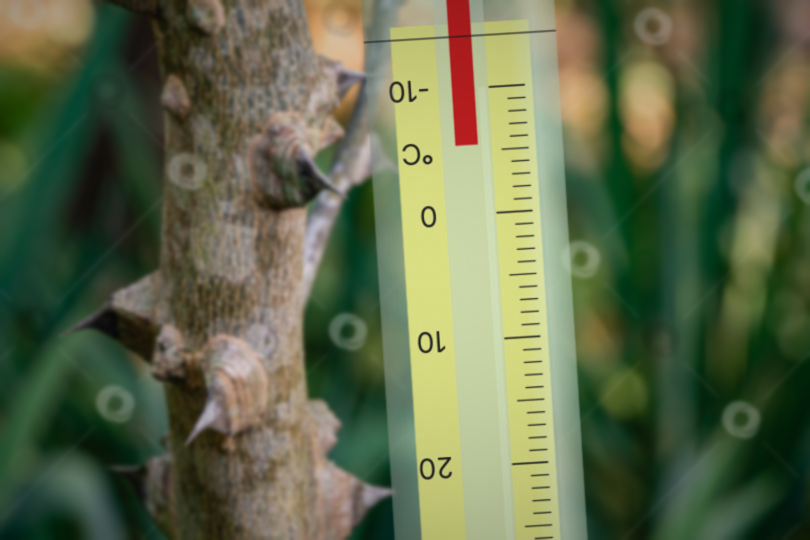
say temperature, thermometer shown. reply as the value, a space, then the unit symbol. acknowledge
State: -5.5 °C
